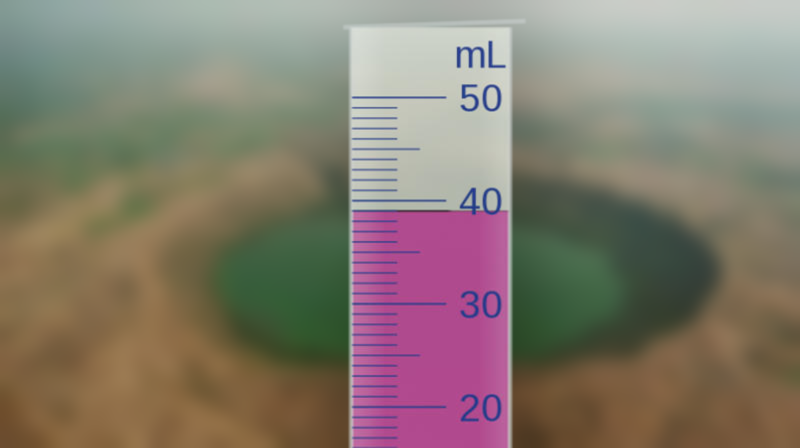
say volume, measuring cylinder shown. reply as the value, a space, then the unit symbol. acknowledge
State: 39 mL
